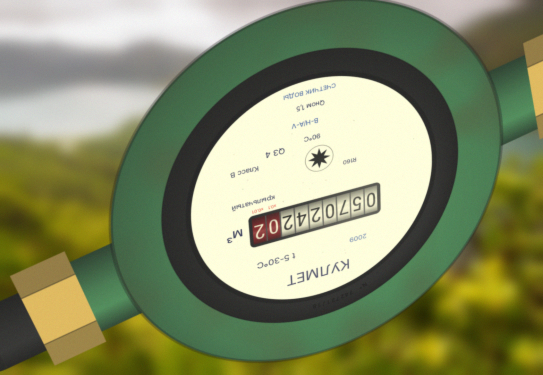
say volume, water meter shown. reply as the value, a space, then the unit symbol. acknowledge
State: 570242.02 m³
